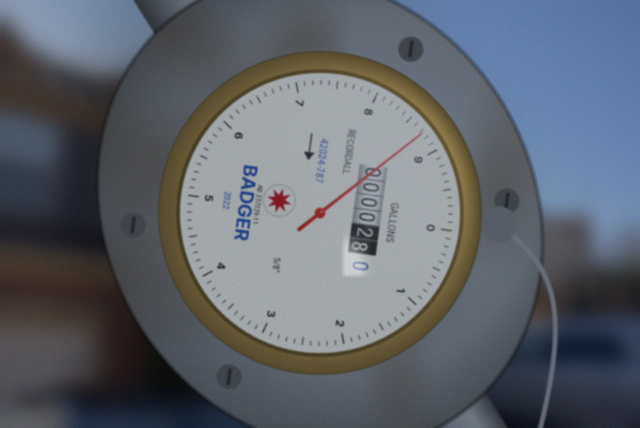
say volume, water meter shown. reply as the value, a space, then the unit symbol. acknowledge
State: 278.7 gal
